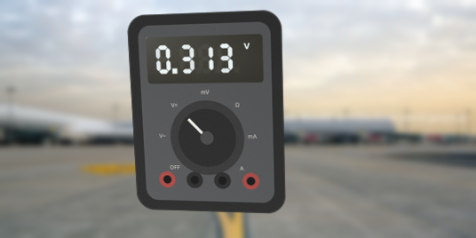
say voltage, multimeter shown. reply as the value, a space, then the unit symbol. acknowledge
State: 0.313 V
